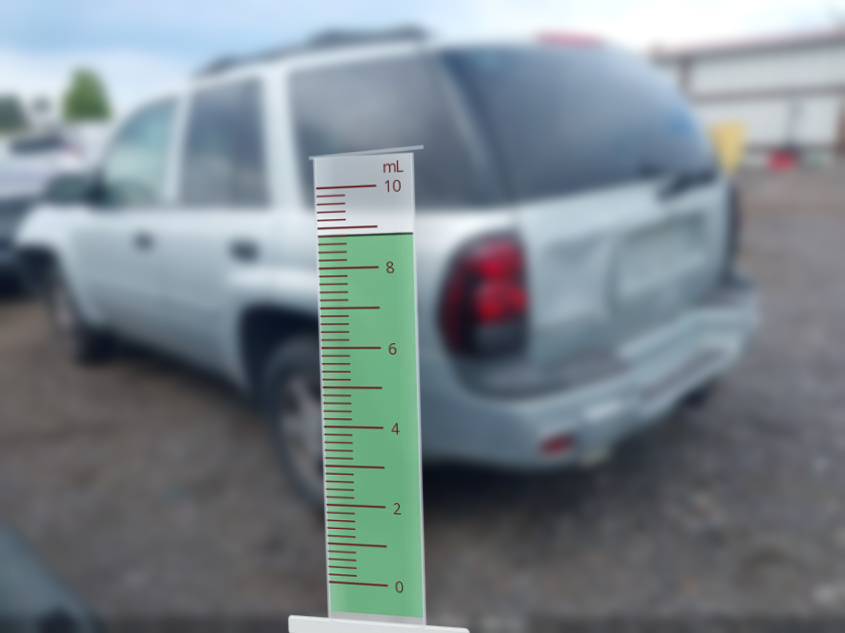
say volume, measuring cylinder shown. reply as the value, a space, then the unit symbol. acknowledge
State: 8.8 mL
